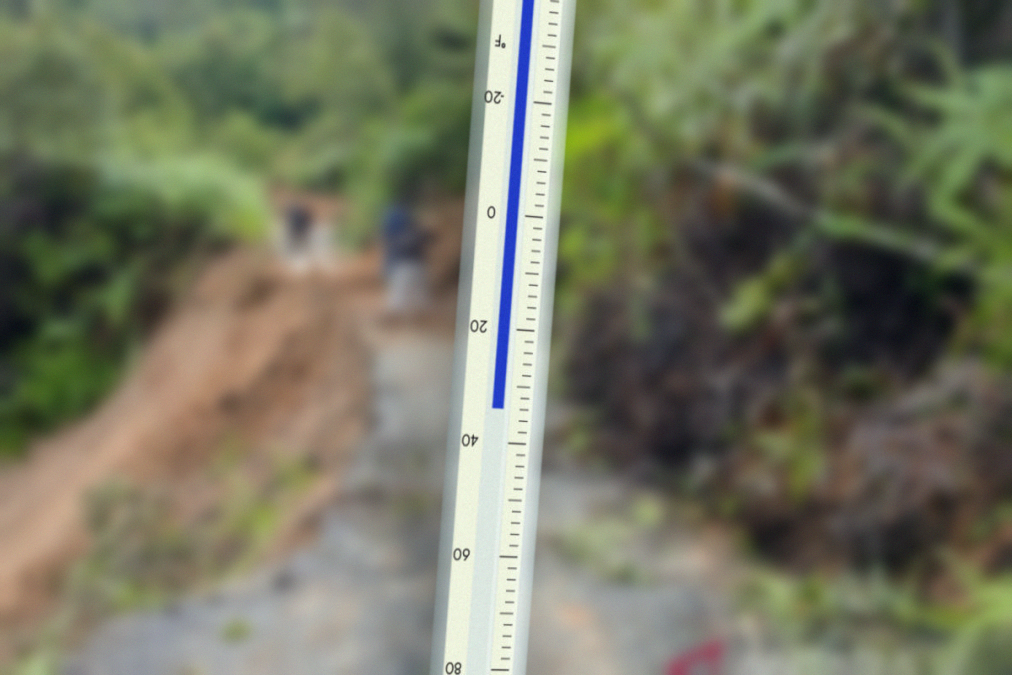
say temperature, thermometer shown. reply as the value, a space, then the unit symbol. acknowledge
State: 34 °F
